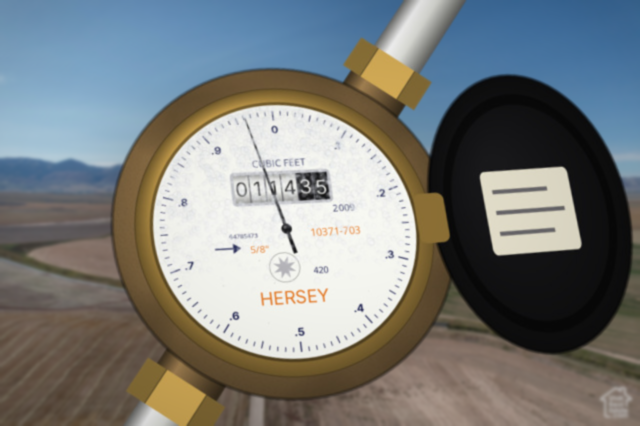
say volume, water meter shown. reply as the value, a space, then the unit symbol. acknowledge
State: 11434.96 ft³
